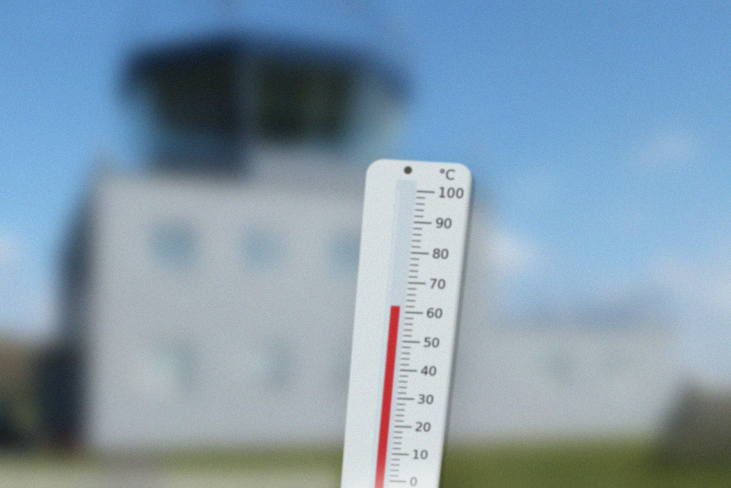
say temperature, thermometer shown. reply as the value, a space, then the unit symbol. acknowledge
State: 62 °C
